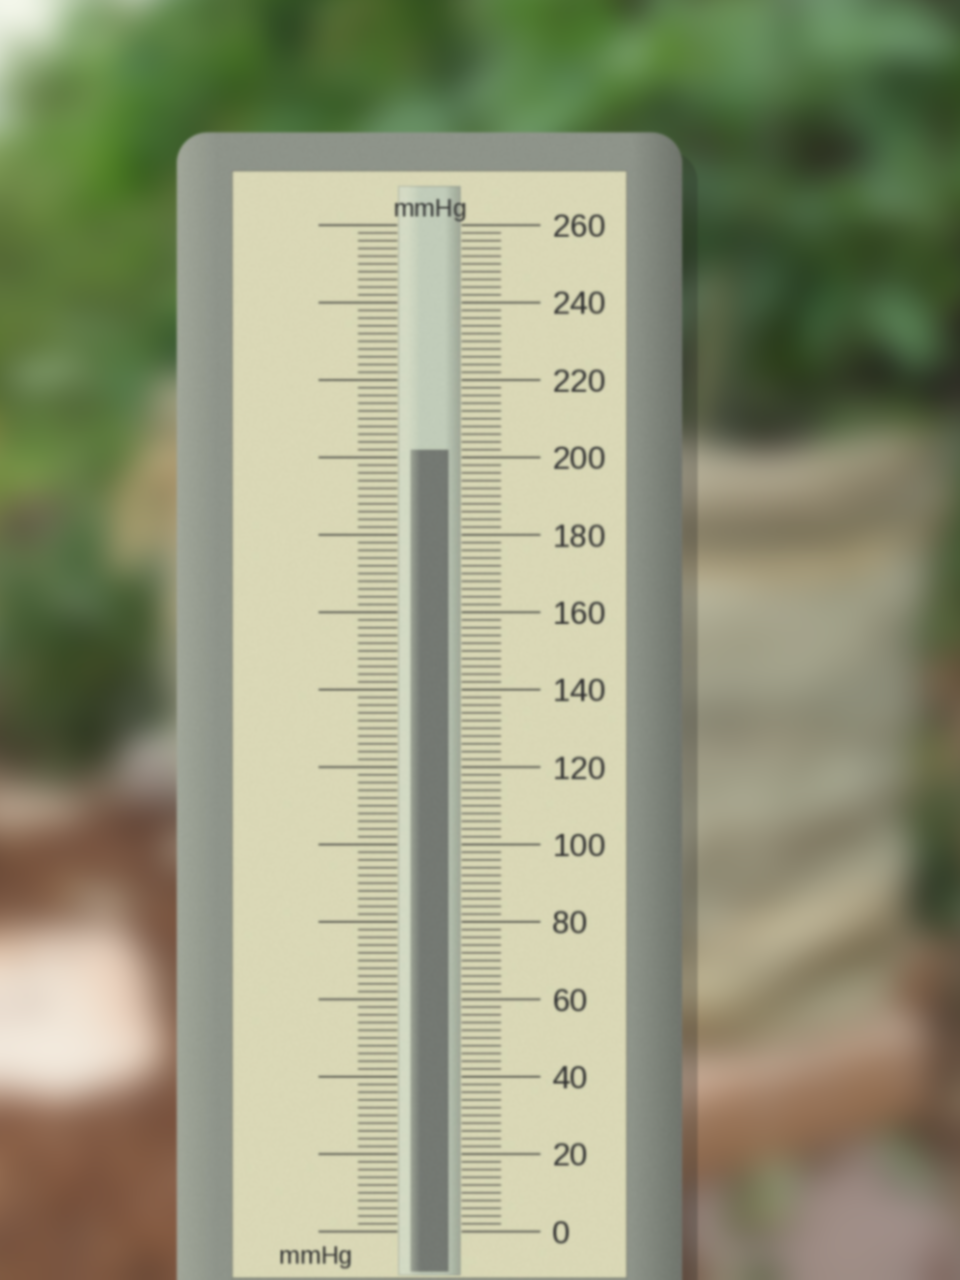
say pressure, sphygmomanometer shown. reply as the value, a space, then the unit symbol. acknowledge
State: 202 mmHg
